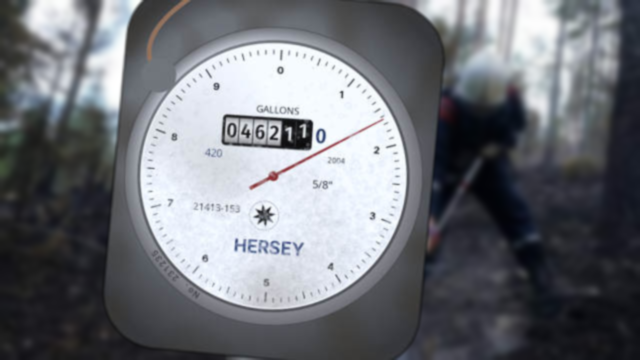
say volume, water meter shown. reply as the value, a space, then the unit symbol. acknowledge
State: 462111.6 gal
